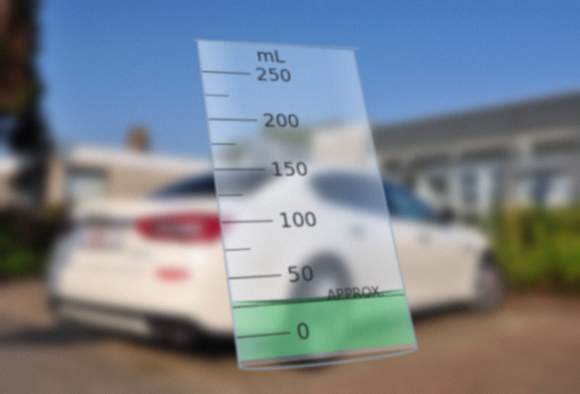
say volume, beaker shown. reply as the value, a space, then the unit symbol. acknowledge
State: 25 mL
